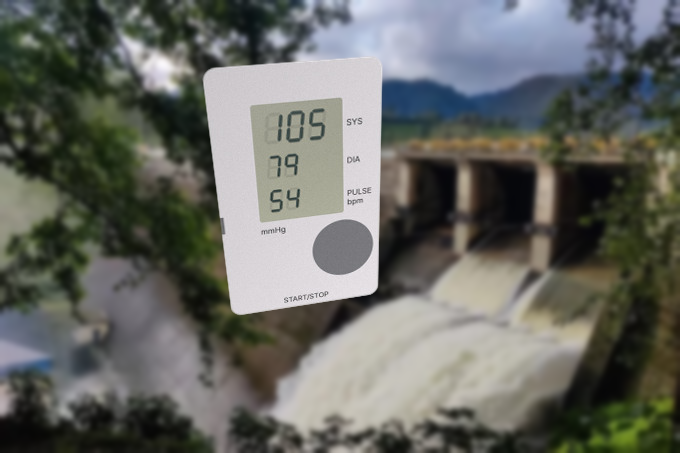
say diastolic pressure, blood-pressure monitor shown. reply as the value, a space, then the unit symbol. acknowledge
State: 79 mmHg
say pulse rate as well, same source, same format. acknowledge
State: 54 bpm
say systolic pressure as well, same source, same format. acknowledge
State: 105 mmHg
